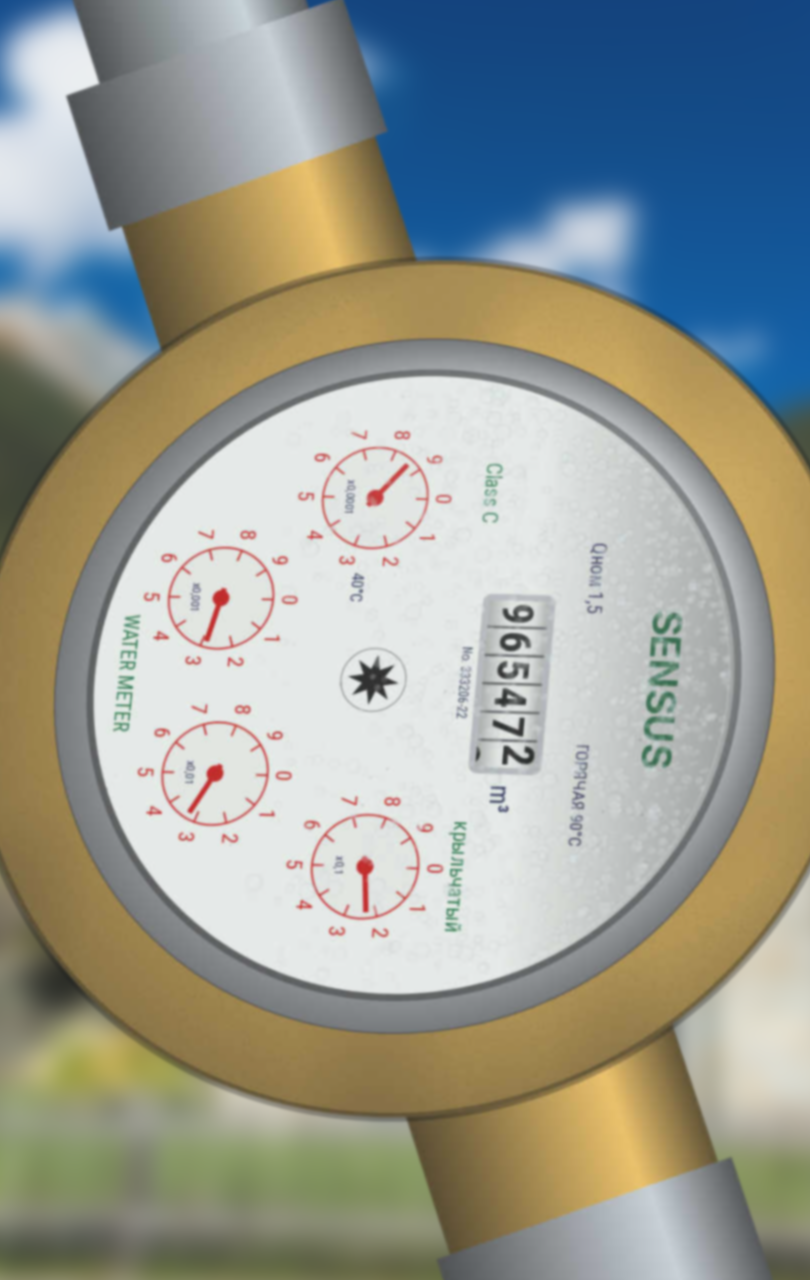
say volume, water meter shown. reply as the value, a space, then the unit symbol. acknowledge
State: 965472.2328 m³
